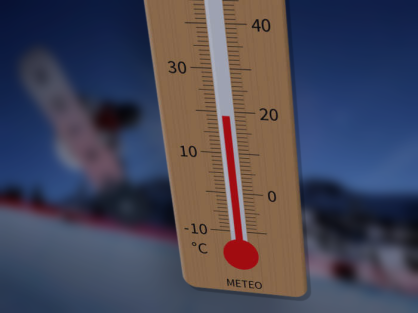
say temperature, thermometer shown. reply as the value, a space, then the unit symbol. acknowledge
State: 19 °C
